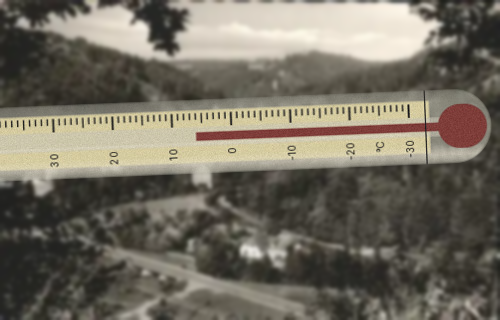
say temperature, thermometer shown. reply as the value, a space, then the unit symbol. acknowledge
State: 6 °C
